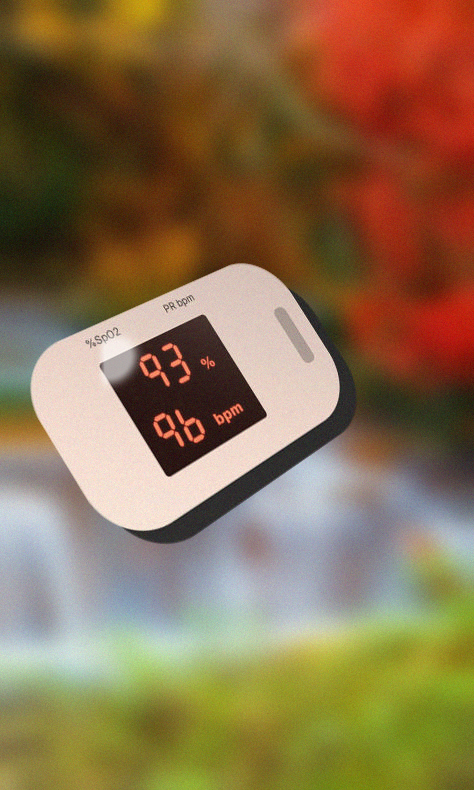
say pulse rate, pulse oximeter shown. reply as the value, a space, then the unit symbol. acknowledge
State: 96 bpm
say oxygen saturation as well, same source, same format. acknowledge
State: 93 %
